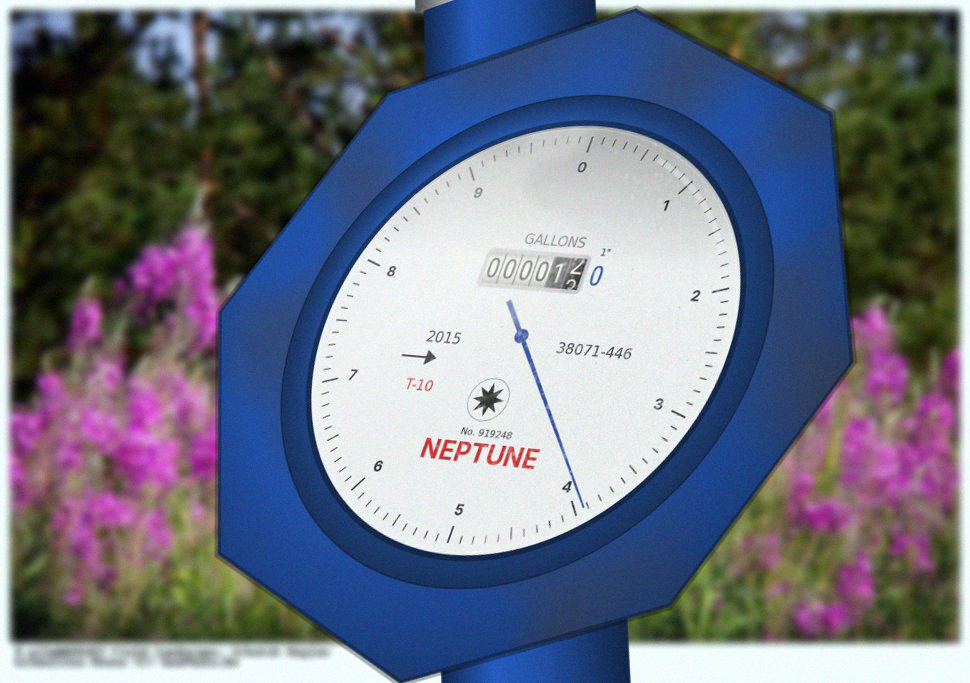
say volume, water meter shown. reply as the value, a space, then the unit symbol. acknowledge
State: 123.9 gal
